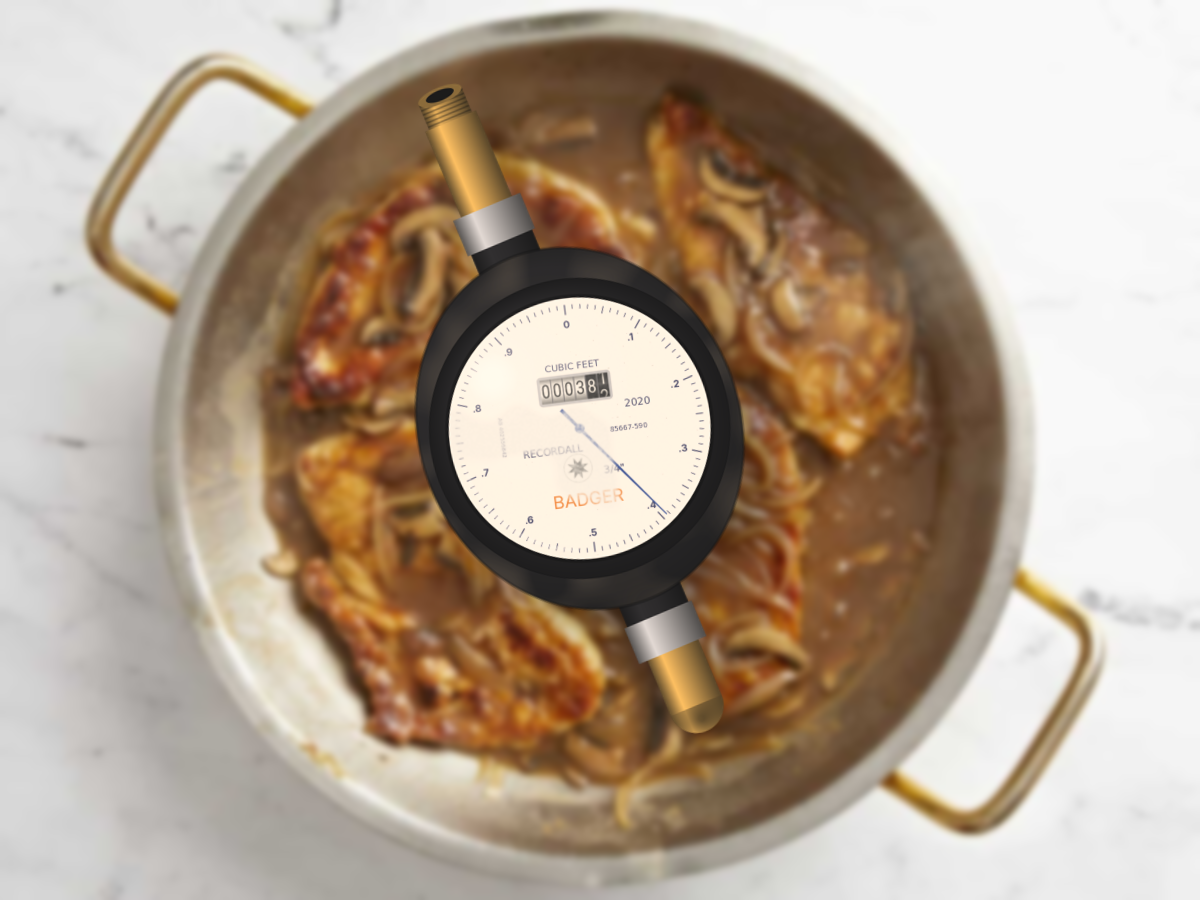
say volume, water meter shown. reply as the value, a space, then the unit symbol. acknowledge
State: 381.39 ft³
